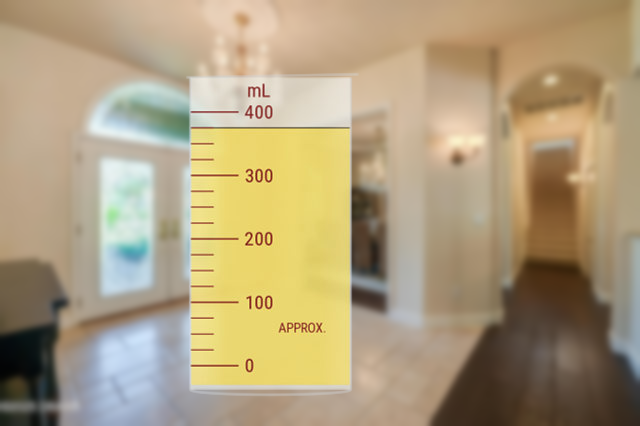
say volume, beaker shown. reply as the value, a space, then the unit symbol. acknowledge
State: 375 mL
